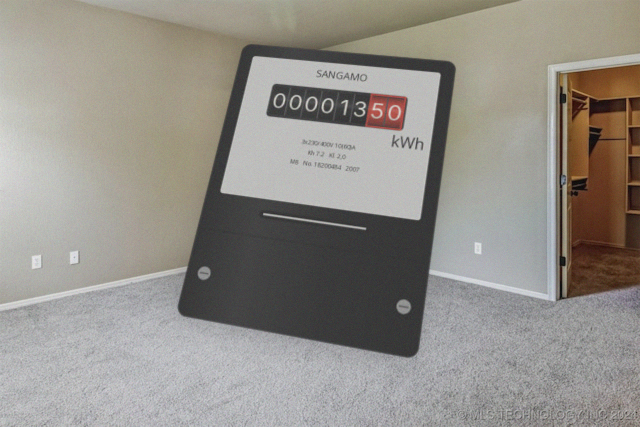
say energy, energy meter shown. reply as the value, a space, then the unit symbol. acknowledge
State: 13.50 kWh
